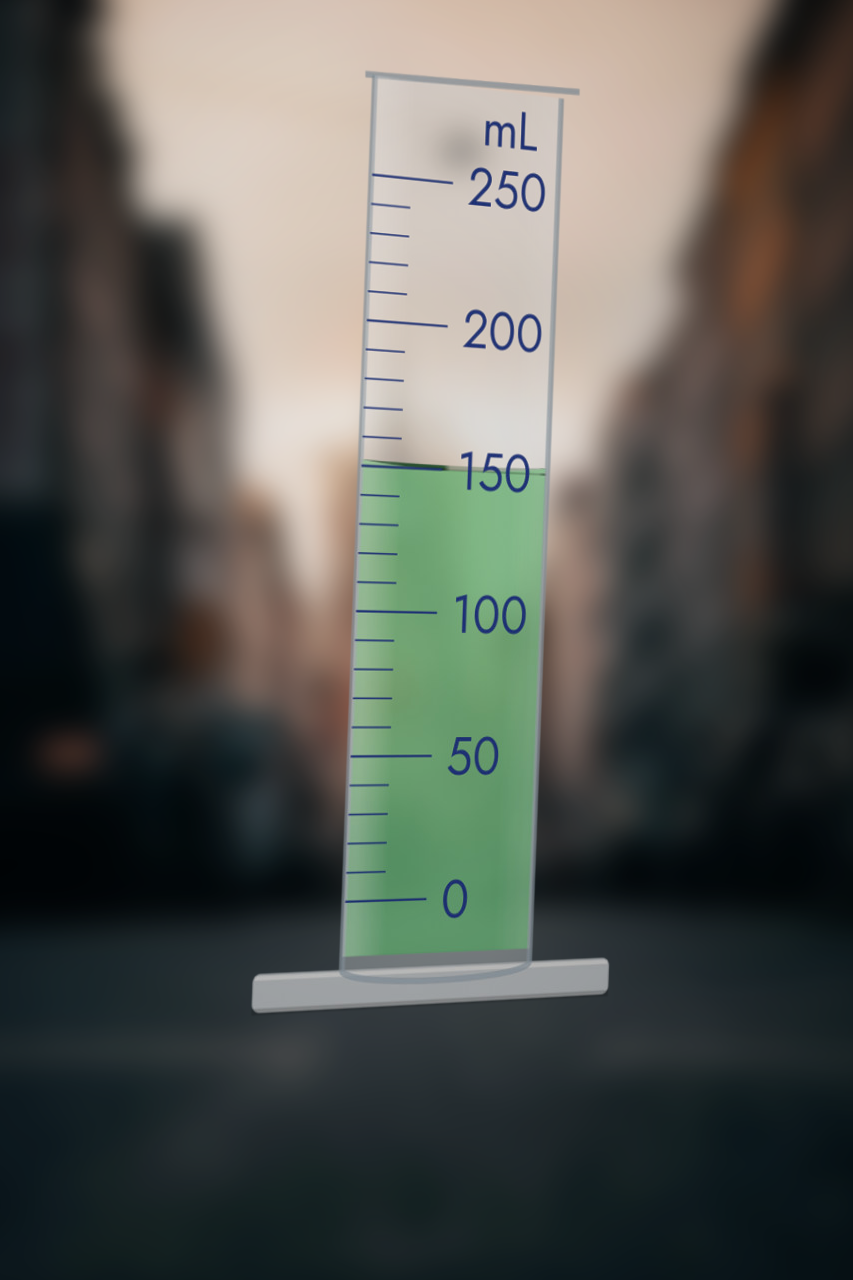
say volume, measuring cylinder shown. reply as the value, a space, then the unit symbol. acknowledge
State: 150 mL
